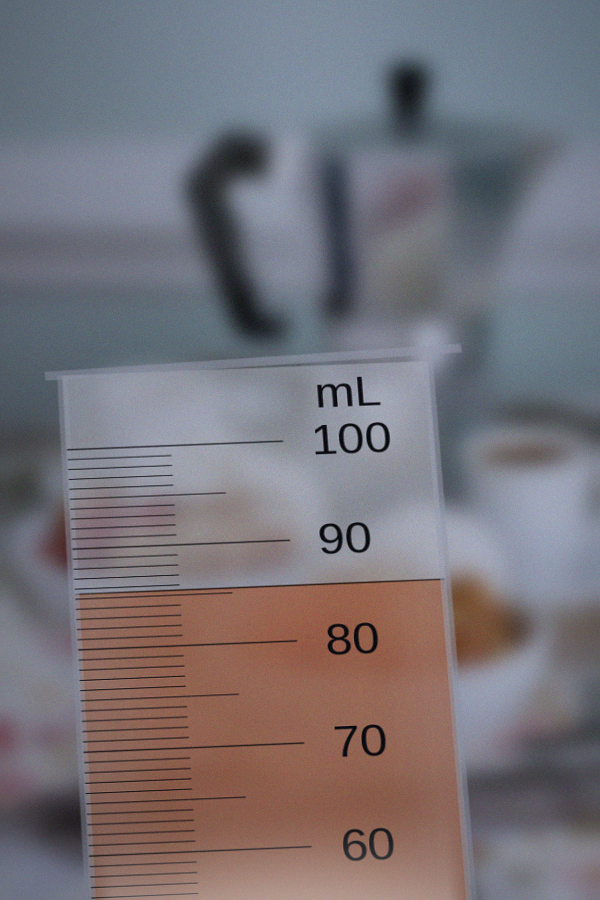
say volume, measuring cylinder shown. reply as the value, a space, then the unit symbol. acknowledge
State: 85.5 mL
